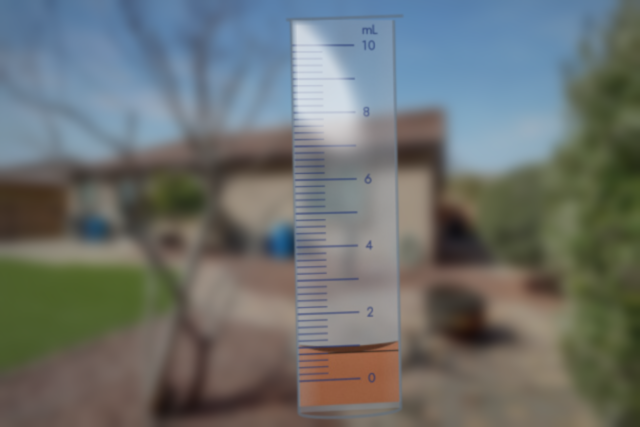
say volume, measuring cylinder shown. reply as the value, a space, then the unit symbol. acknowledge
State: 0.8 mL
